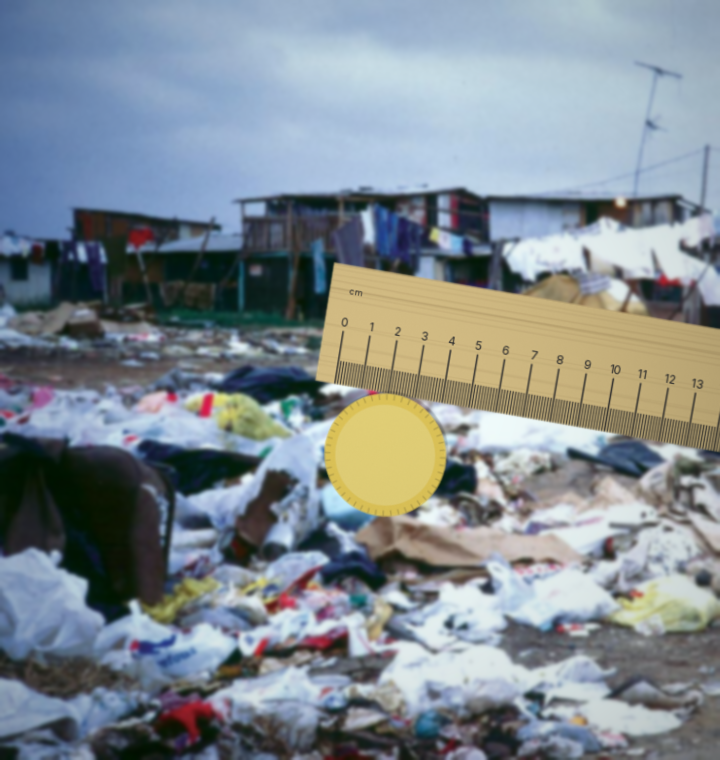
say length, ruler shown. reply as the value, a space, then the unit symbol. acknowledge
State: 4.5 cm
